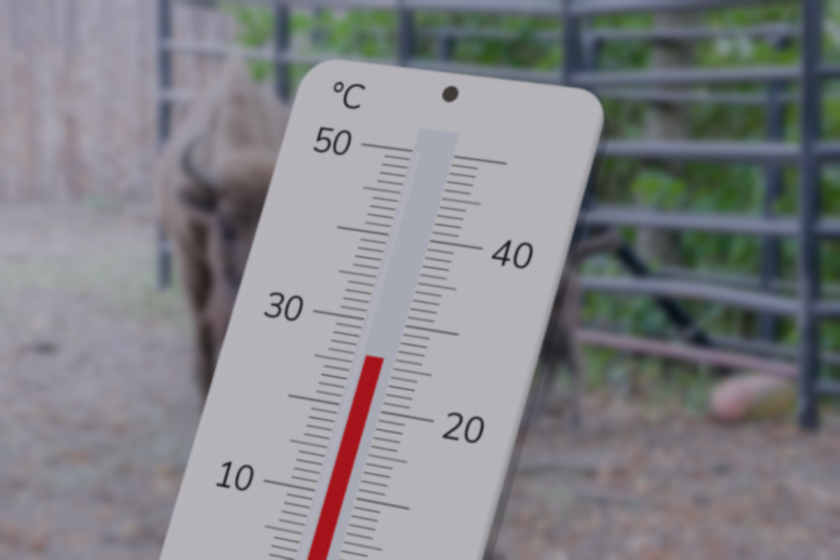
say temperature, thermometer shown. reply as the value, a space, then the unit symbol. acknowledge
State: 26 °C
